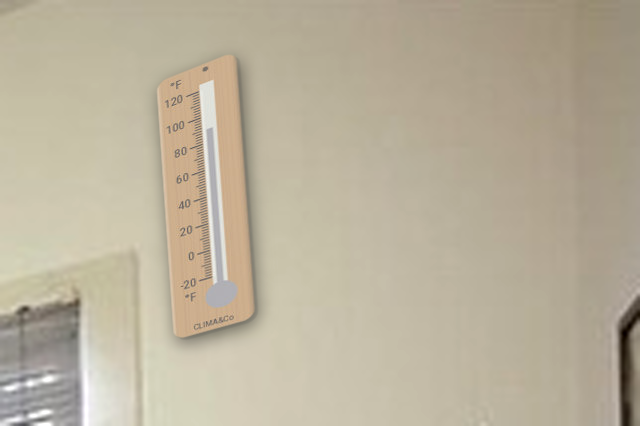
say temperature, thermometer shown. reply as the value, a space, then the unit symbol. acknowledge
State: 90 °F
